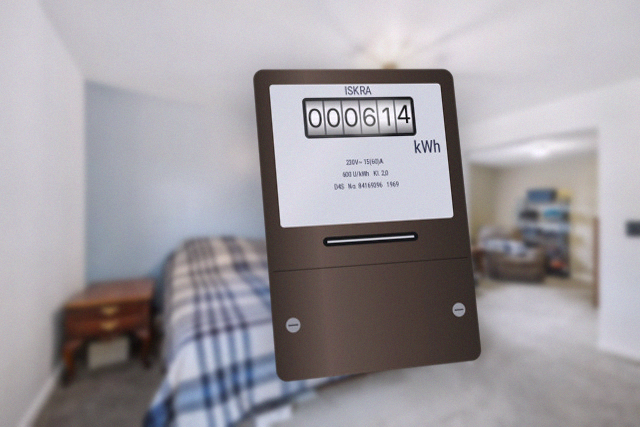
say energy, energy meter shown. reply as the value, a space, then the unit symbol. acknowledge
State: 614 kWh
